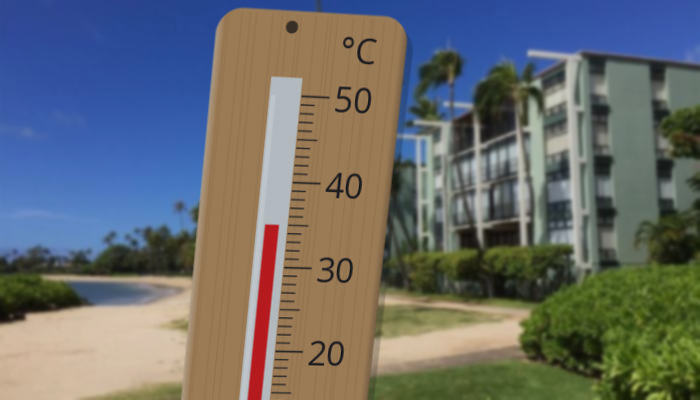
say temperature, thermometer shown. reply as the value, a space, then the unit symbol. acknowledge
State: 35 °C
